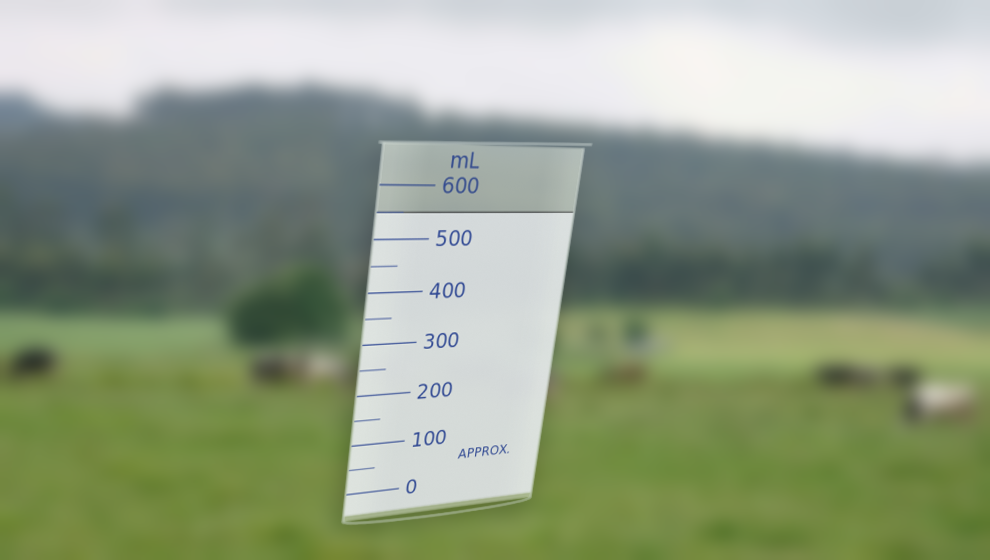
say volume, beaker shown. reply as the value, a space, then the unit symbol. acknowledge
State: 550 mL
